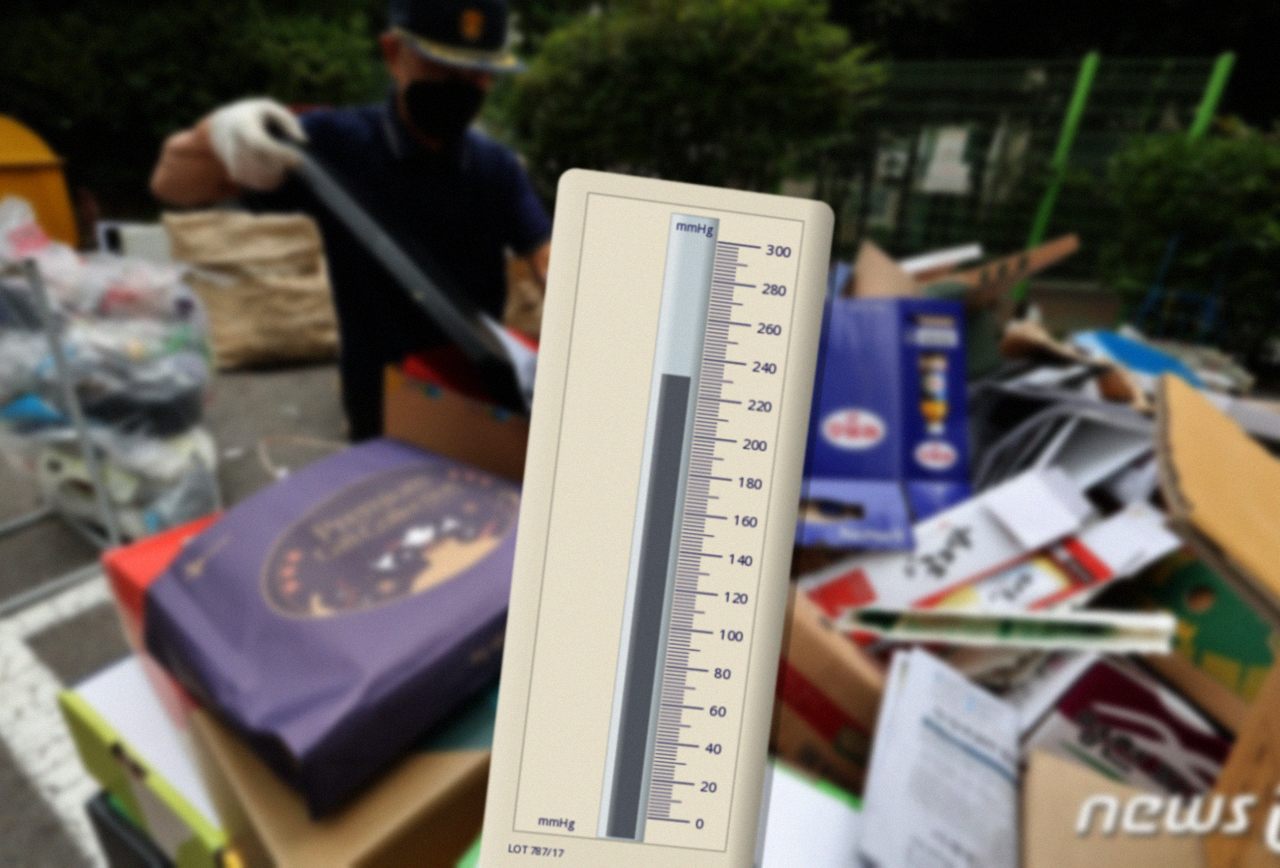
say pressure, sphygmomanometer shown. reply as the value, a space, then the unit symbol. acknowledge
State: 230 mmHg
